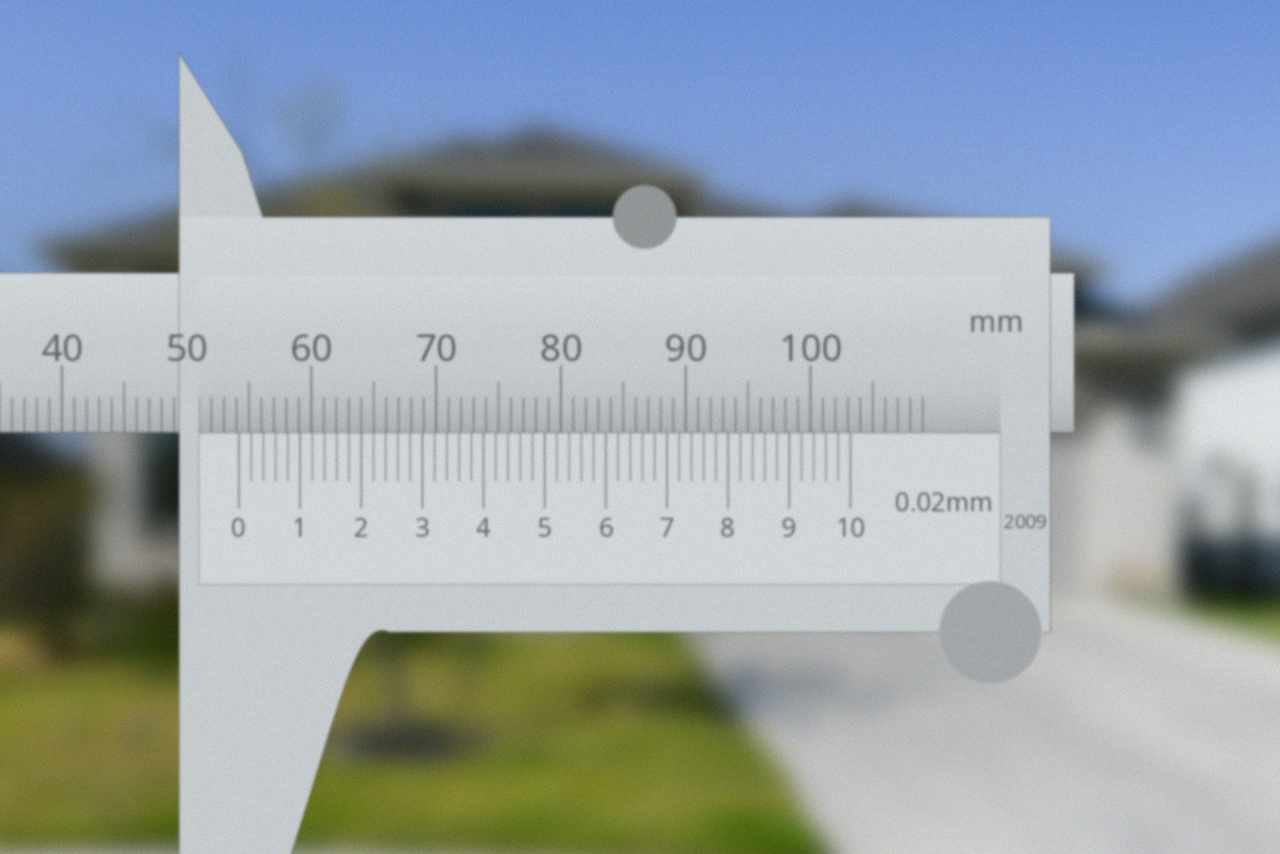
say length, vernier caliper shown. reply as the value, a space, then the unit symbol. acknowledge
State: 54.2 mm
